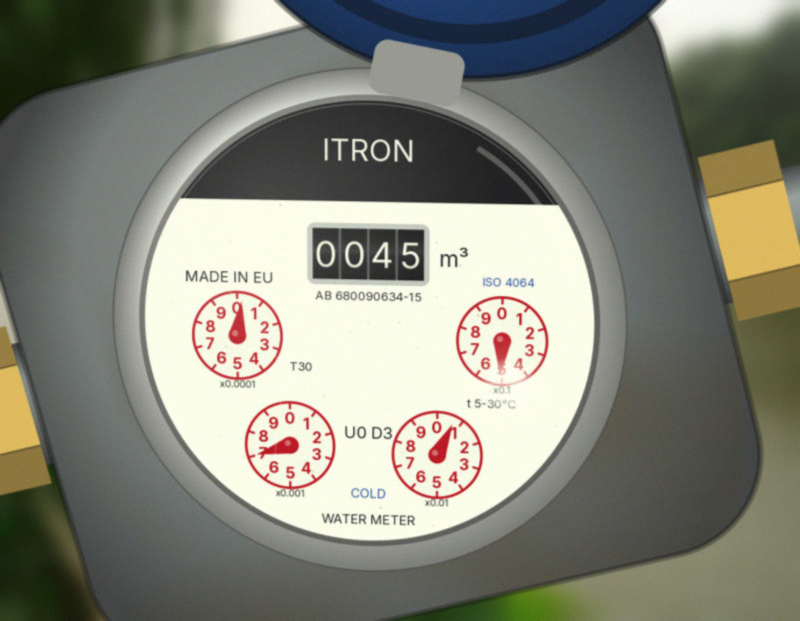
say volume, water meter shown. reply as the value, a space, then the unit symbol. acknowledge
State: 45.5070 m³
